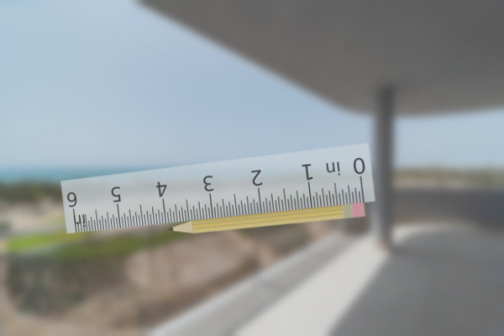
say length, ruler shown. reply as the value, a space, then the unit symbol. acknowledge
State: 4 in
